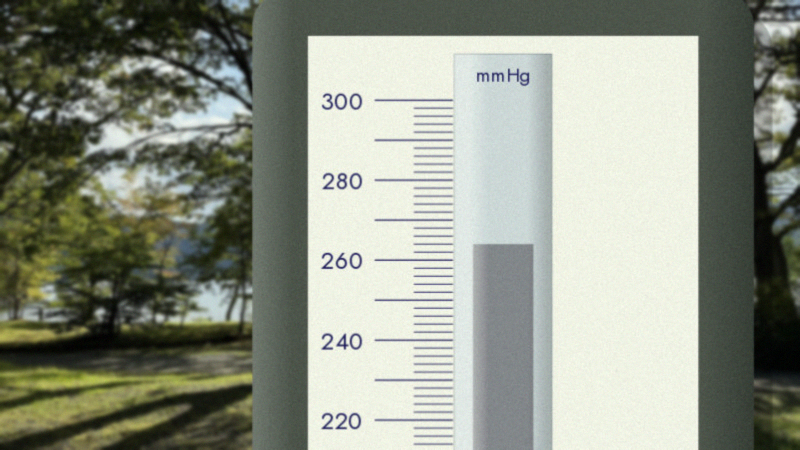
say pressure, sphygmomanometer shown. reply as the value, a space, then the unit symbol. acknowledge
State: 264 mmHg
